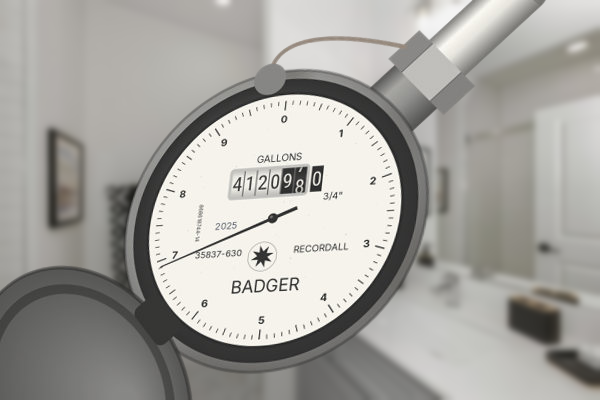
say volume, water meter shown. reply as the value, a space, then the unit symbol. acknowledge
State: 4120976.9 gal
